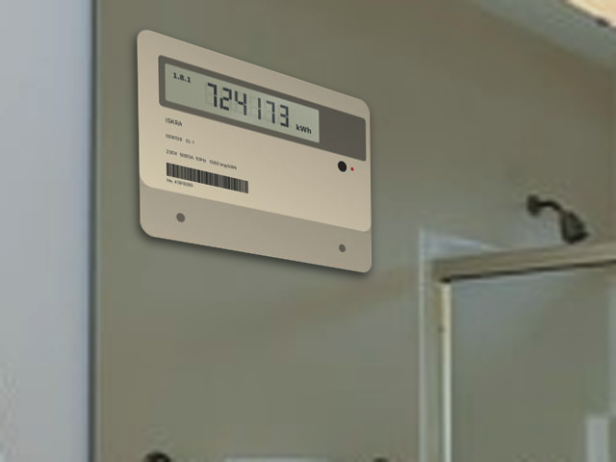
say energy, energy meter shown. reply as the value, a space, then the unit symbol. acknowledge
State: 724173 kWh
